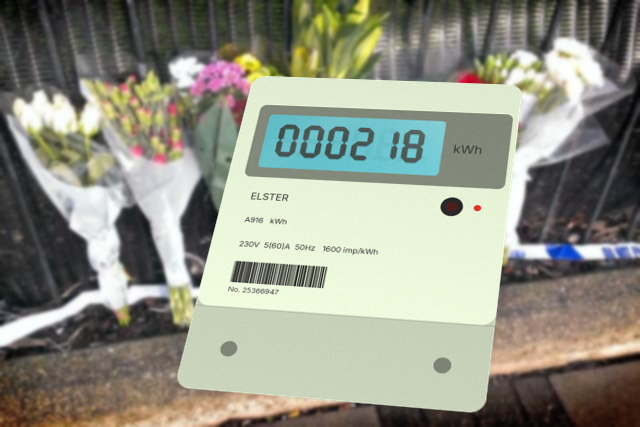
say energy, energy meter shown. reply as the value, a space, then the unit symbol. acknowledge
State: 218 kWh
